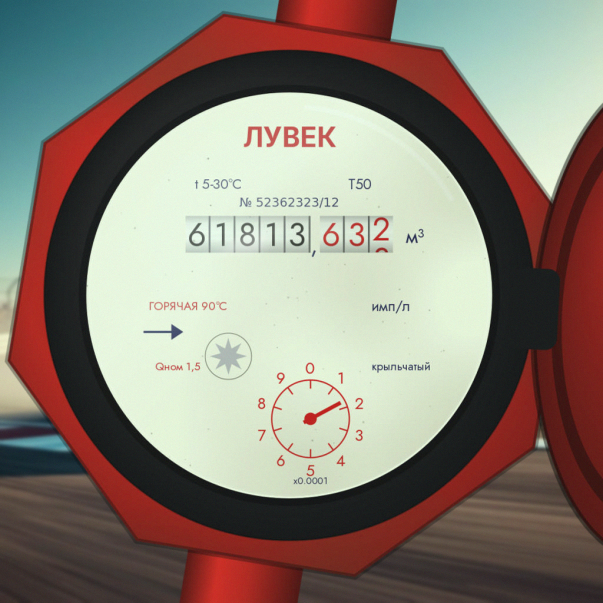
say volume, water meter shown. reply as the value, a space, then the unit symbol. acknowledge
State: 61813.6321 m³
